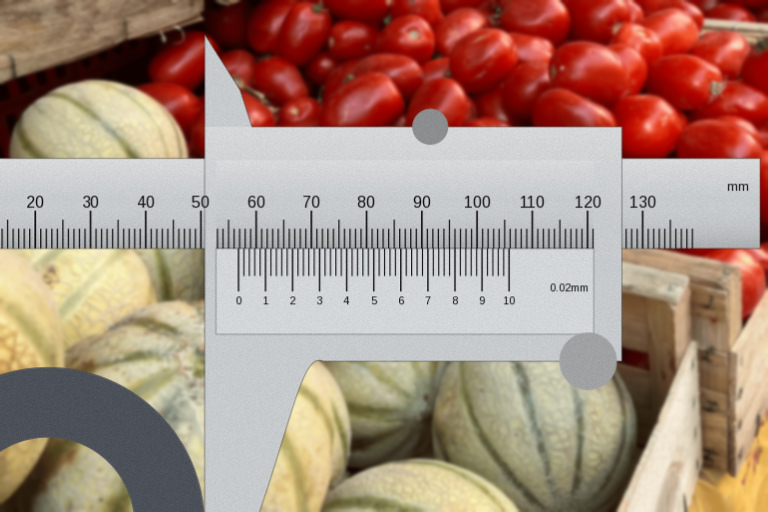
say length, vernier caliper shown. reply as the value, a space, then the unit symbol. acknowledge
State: 56.8 mm
